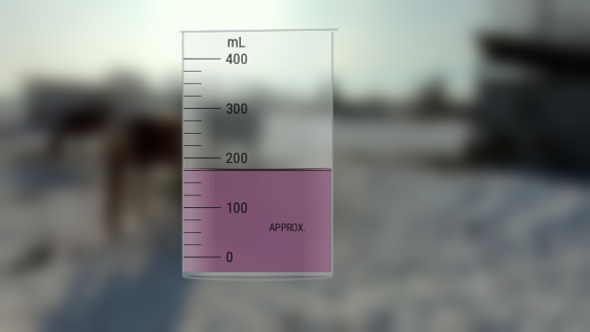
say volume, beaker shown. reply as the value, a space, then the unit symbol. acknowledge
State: 175 mL
